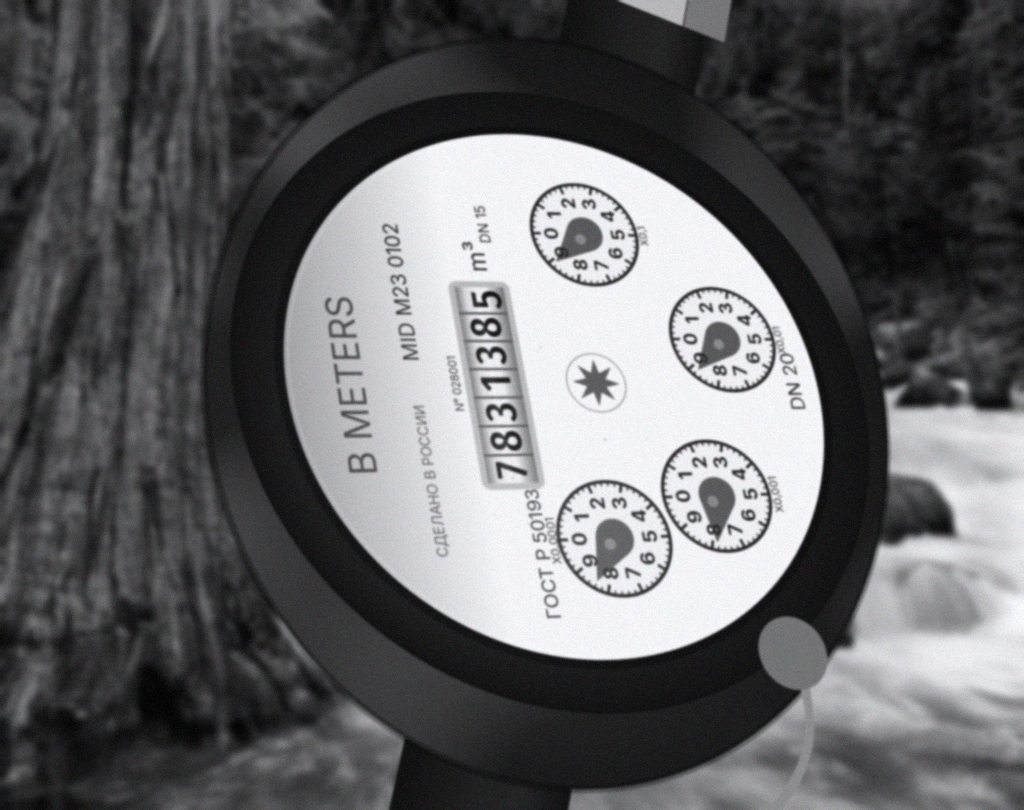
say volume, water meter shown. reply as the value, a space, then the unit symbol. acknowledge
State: 7831384.8878 m³
